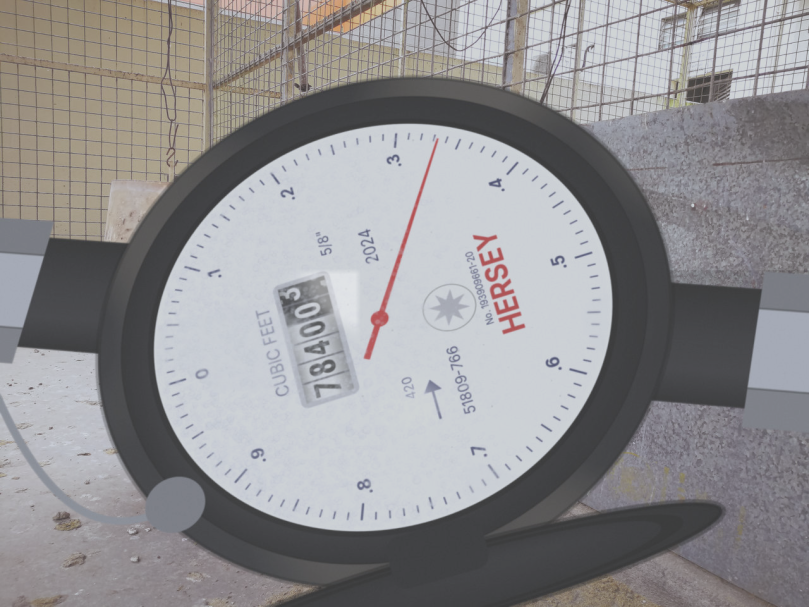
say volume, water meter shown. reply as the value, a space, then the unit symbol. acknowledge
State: 784003.33 ft³
